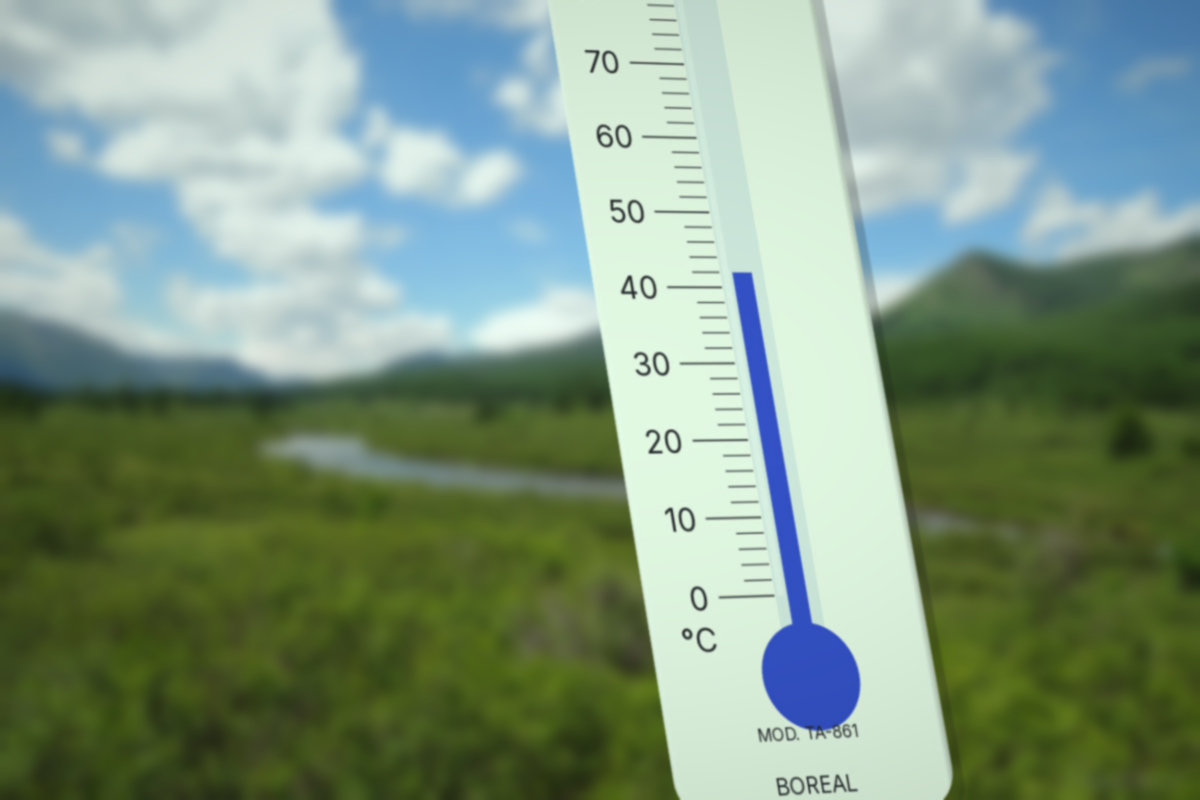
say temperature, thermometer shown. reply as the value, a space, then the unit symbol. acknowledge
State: 42 °C
